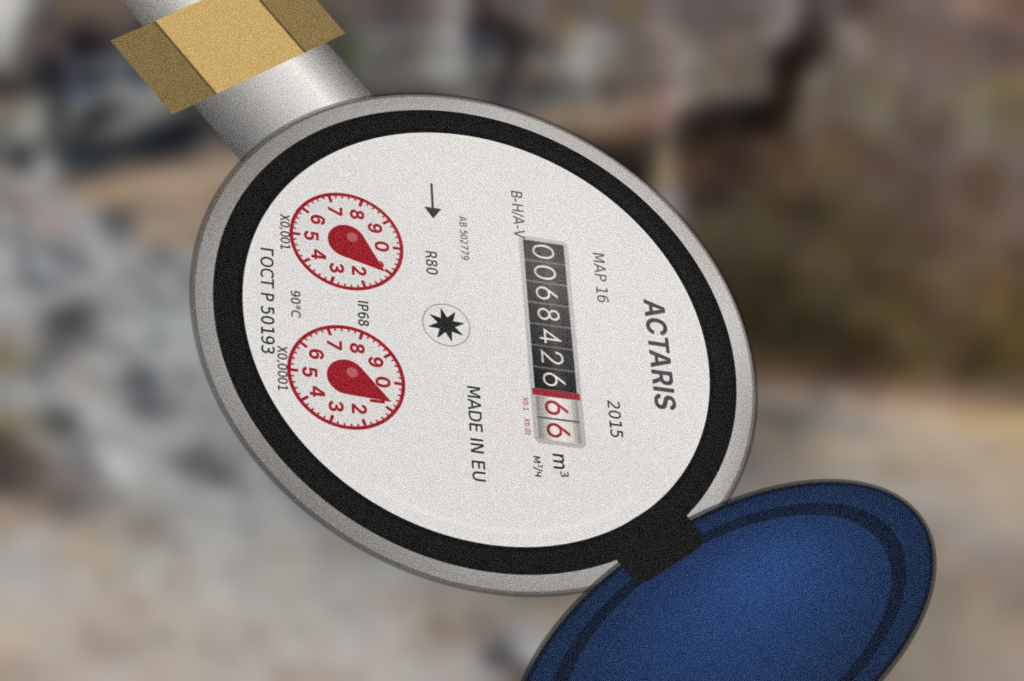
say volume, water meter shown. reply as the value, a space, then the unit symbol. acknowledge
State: 68426.6610 m³
